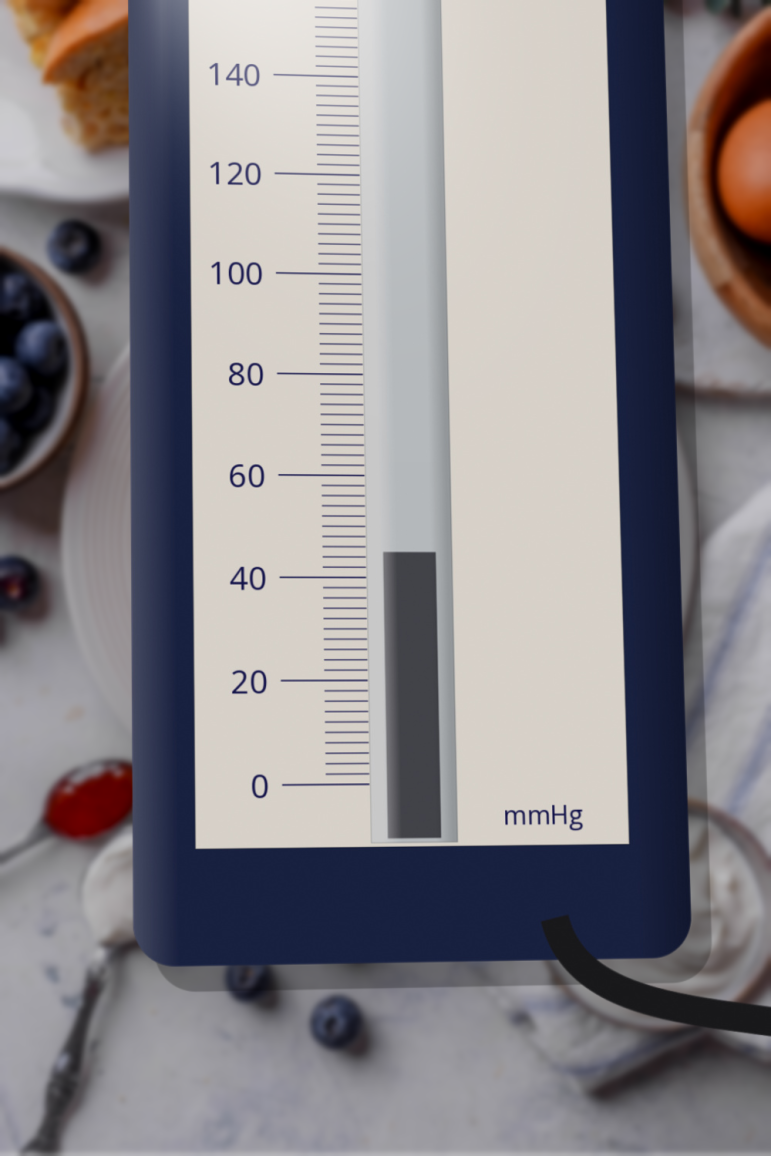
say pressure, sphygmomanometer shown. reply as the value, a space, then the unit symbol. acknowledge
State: 45 mmHg
